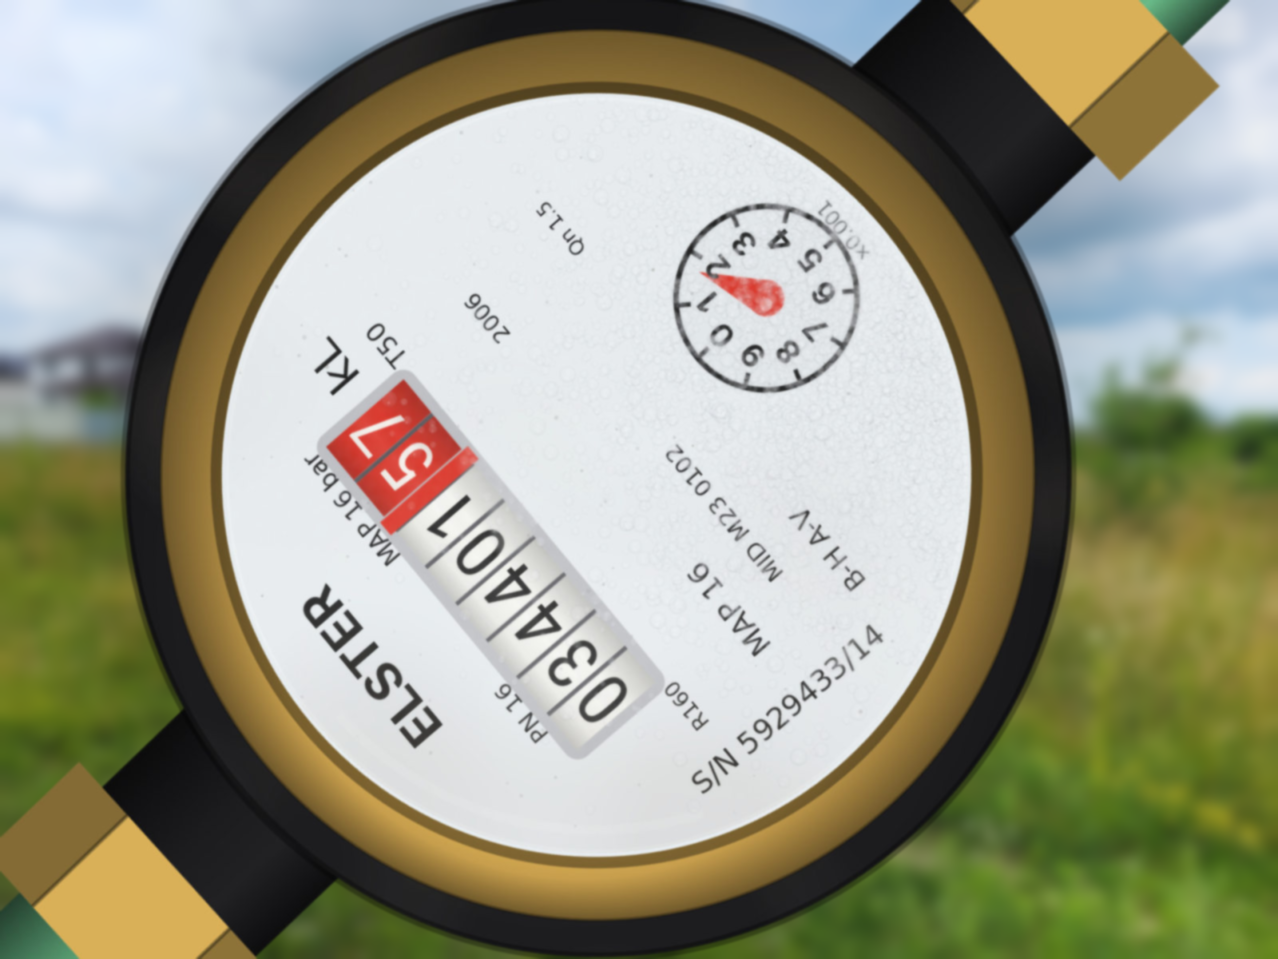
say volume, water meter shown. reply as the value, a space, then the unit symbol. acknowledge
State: 34401.571 kL
